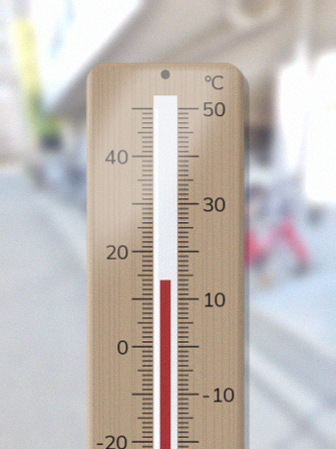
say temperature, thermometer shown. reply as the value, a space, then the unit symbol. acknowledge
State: 14 °C
